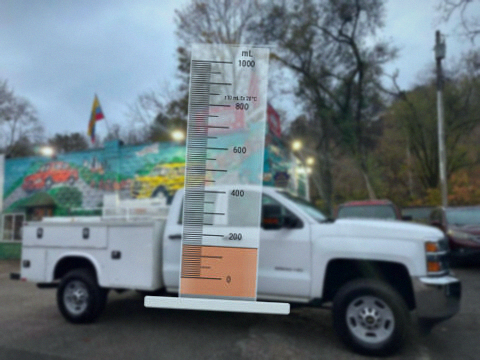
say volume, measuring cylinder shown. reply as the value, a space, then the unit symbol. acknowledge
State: 150 mL
